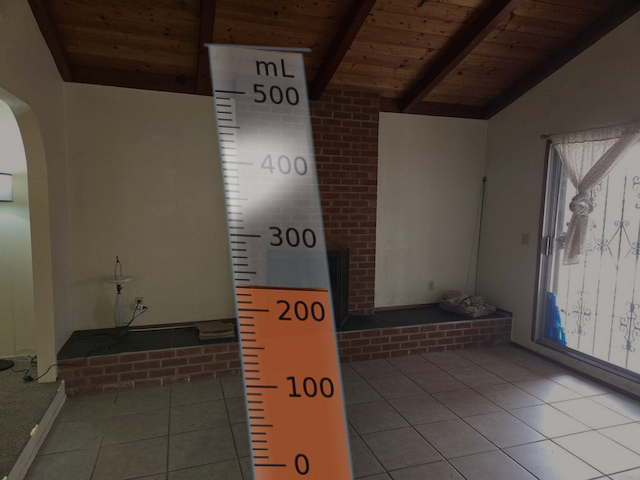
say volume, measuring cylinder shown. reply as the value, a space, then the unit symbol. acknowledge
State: 230 mL
